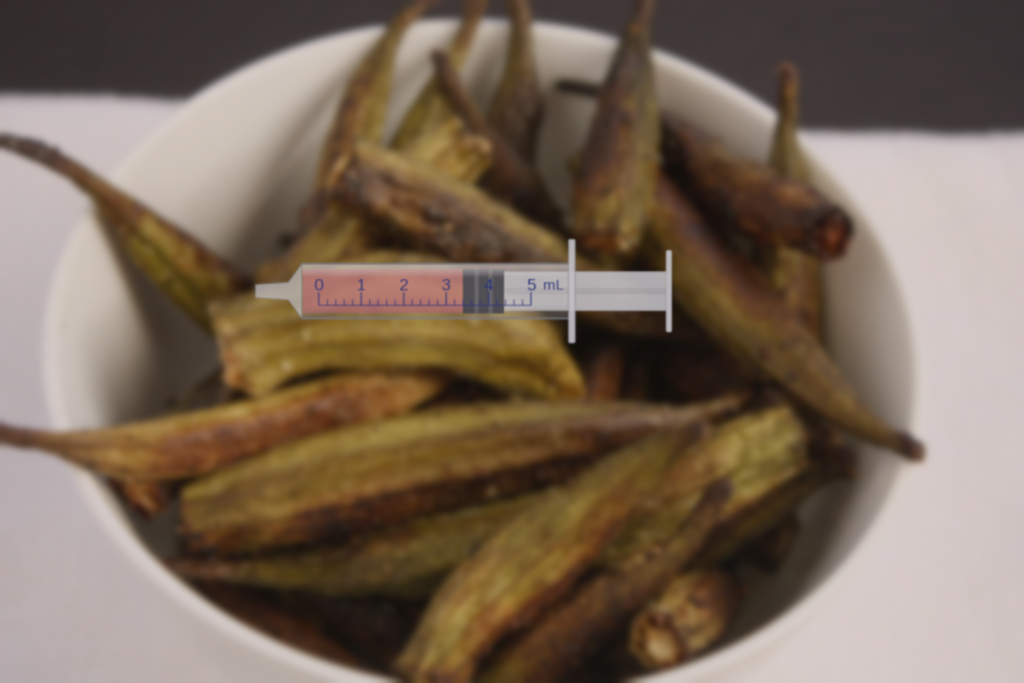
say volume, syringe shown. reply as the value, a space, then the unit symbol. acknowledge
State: 3.4 mL
